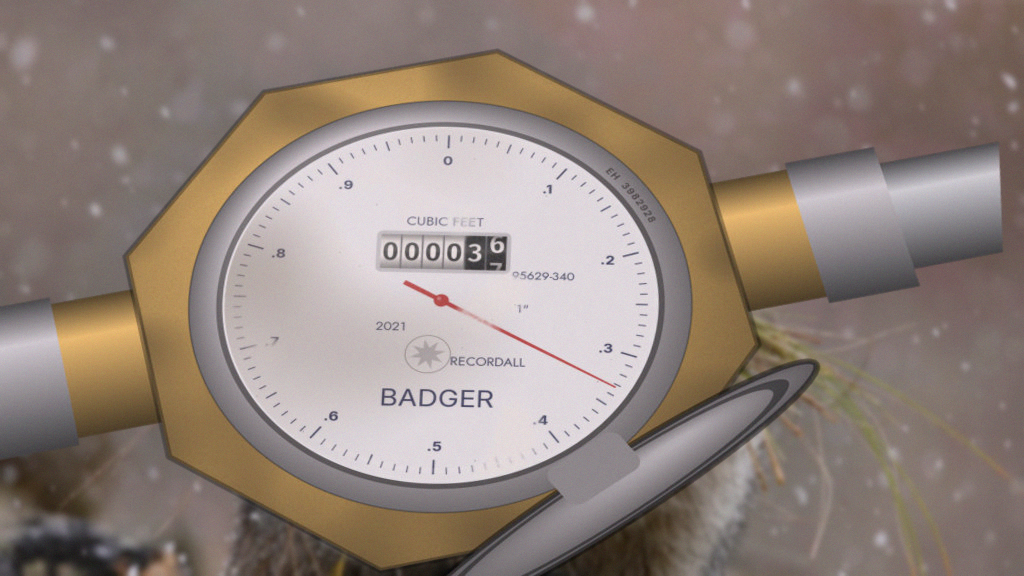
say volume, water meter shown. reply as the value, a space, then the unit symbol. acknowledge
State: 36.33 ft³
